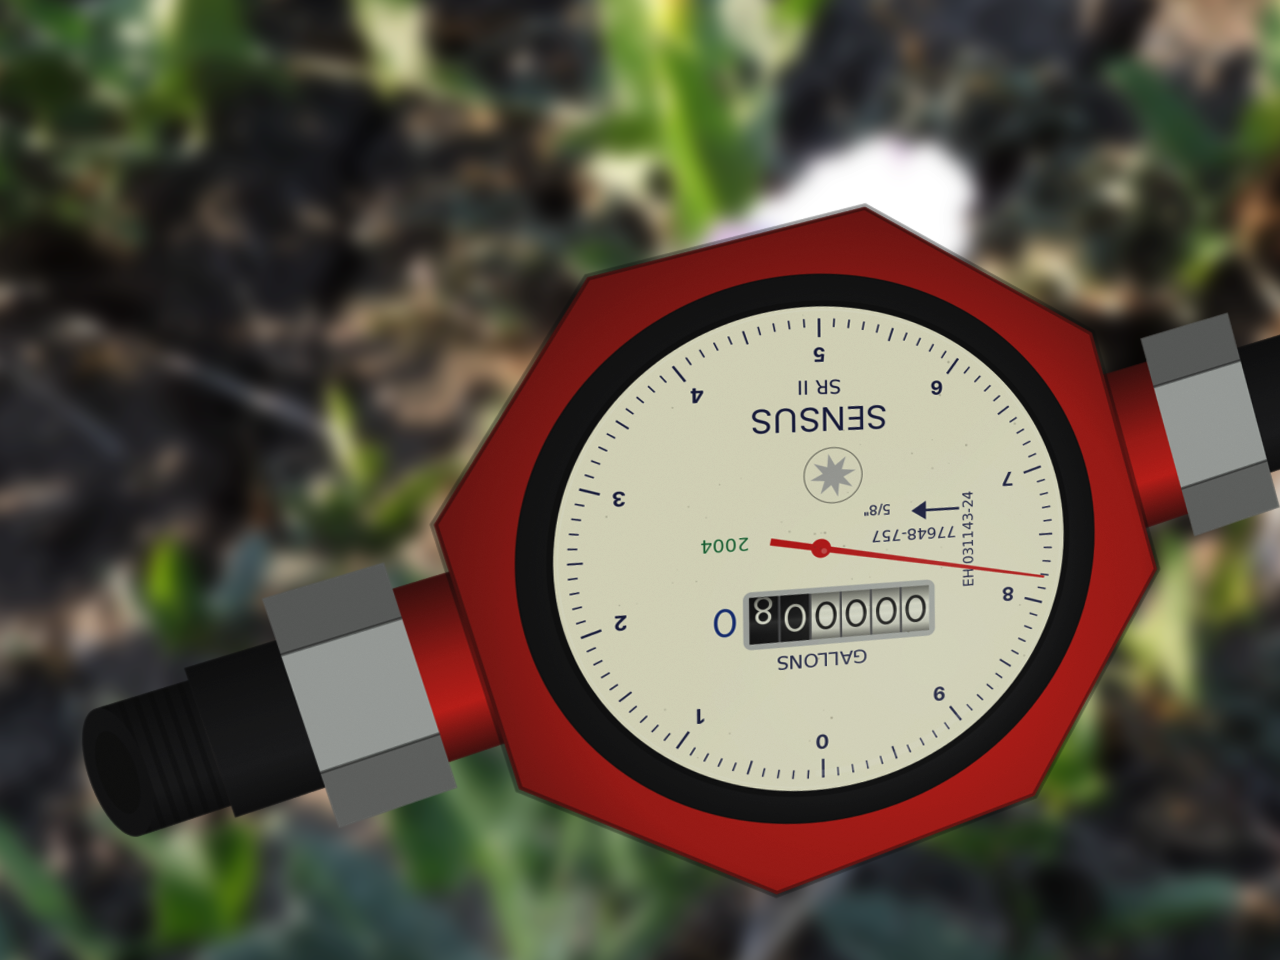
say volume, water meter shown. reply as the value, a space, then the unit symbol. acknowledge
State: 77.8 gal
